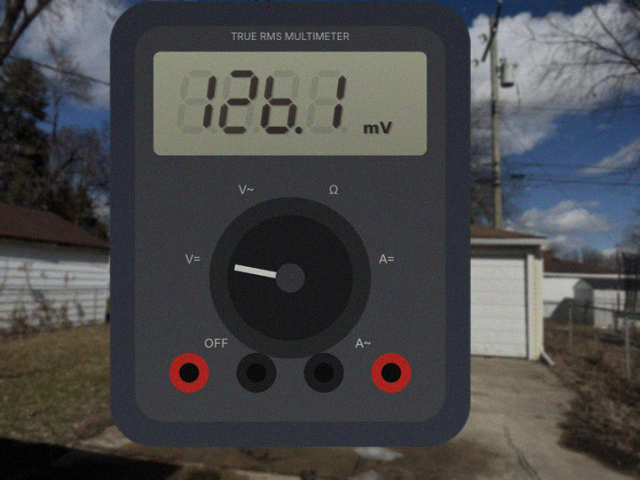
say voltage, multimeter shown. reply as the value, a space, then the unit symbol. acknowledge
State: 126.1 mV
